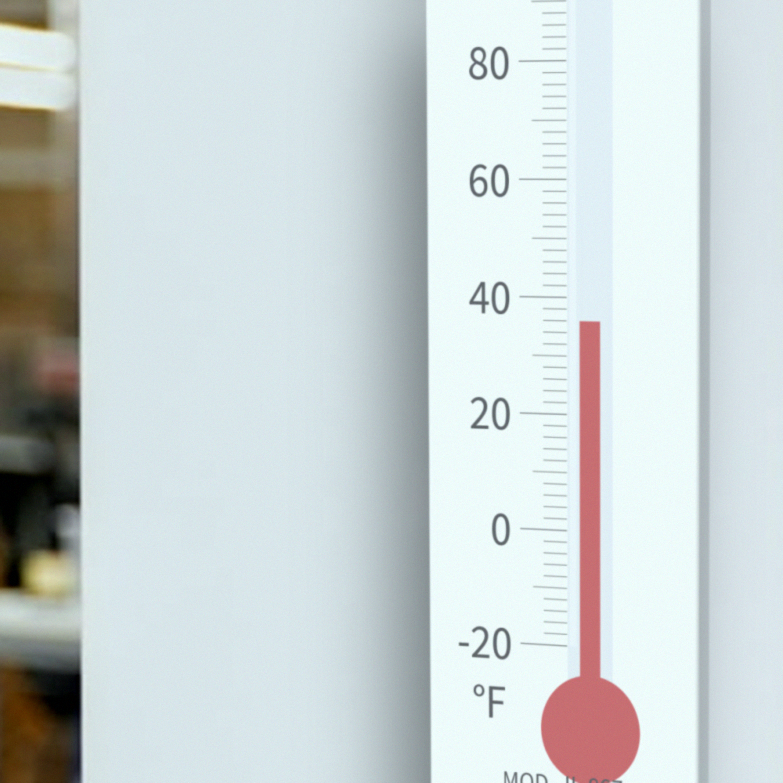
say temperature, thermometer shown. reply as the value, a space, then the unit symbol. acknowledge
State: 36 °F
